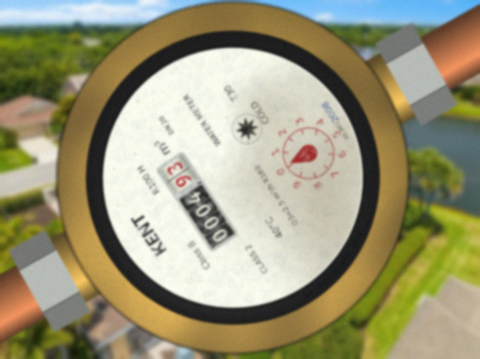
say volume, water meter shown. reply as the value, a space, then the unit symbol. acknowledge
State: 4.930 m³
